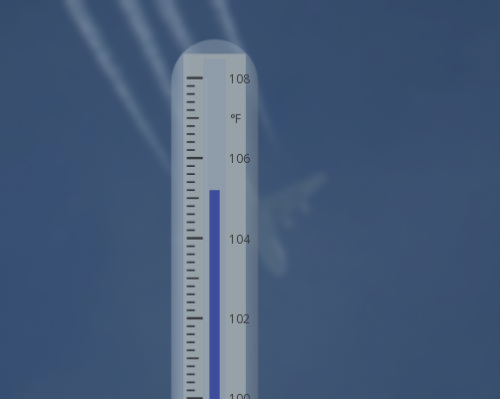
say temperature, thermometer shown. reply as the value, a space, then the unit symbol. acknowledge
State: 105.2 °F
